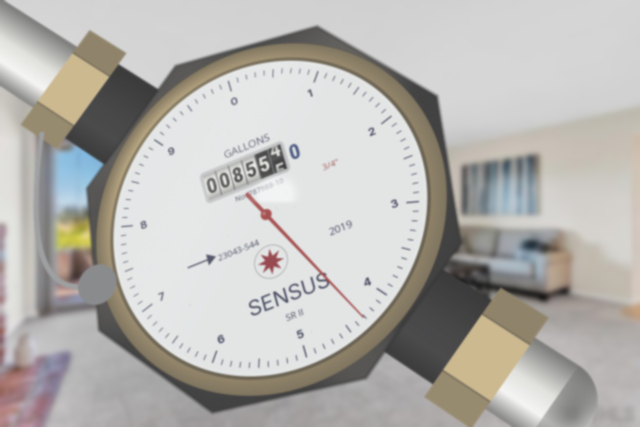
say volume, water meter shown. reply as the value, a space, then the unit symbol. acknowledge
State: 85544.3 gal
